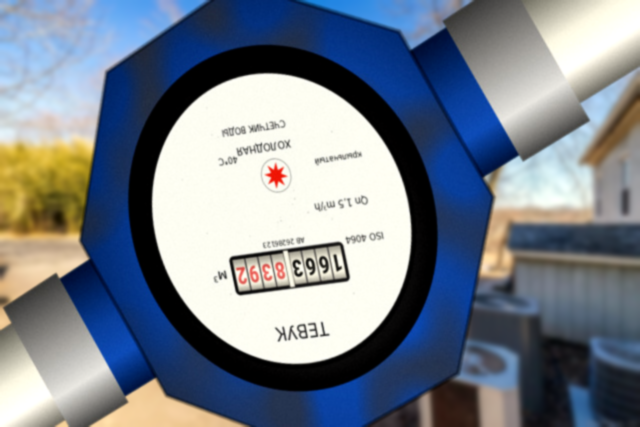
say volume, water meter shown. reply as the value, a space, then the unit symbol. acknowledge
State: 1663.8392 m³
